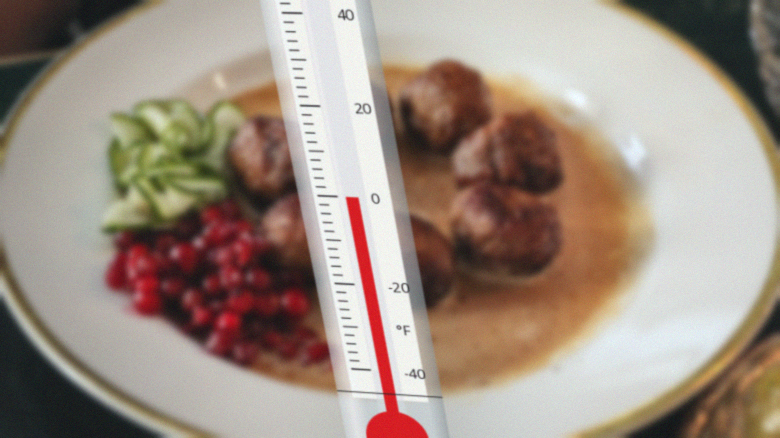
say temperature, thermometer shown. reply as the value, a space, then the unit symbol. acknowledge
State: 0 °F
